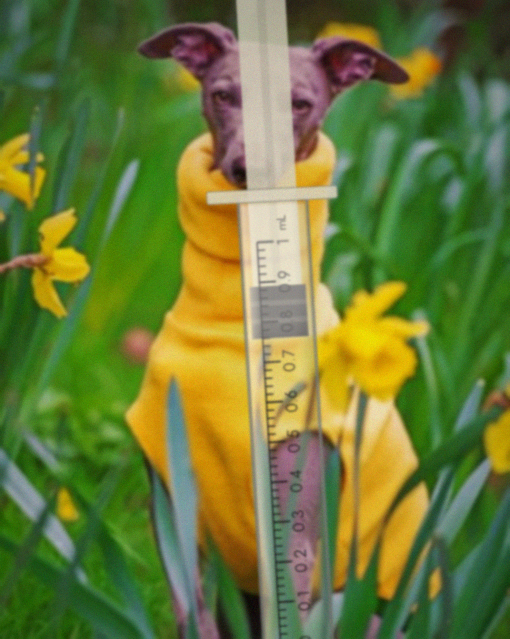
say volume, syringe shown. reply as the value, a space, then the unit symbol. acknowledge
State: 0.76 mL
